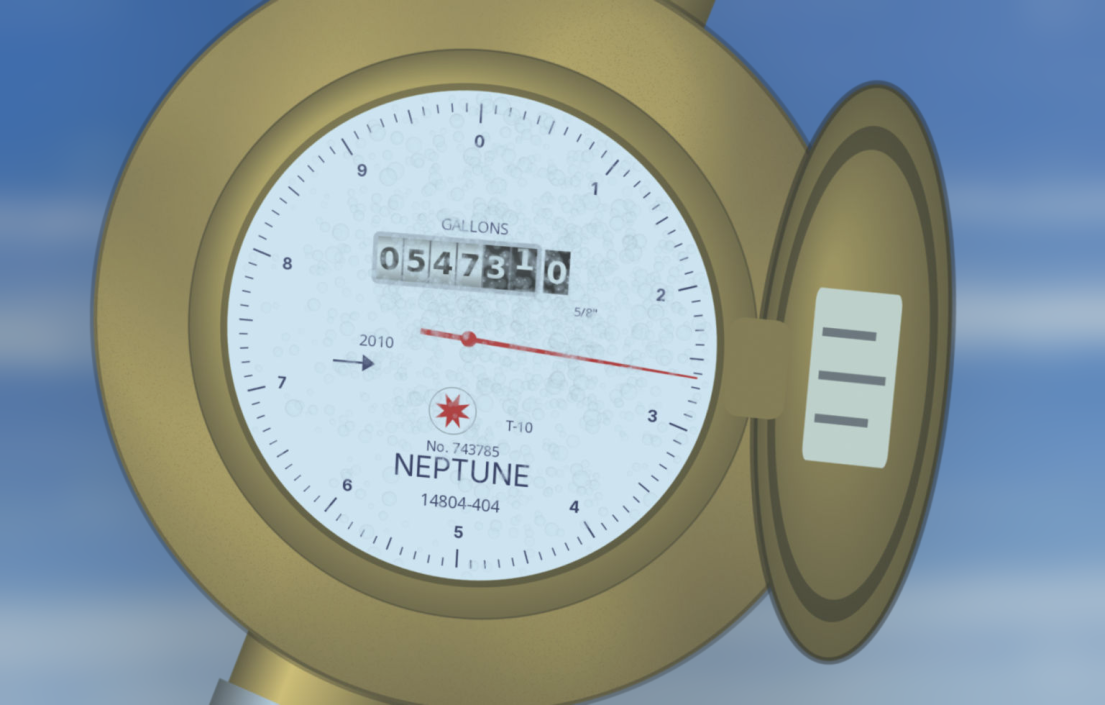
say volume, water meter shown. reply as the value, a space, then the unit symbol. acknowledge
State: 547312.6 gal
